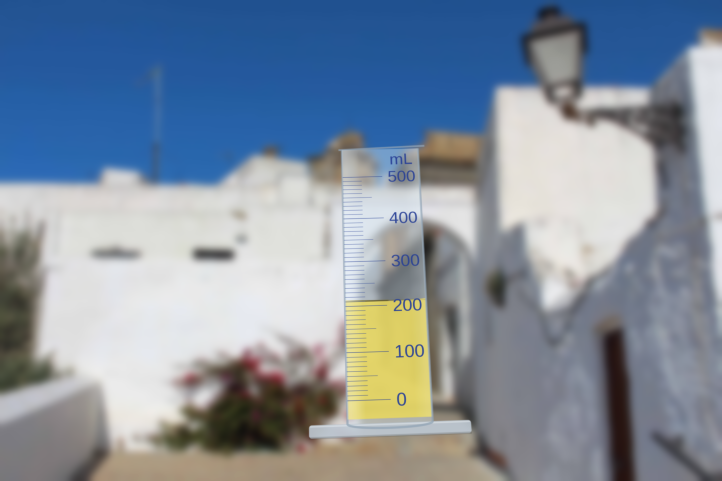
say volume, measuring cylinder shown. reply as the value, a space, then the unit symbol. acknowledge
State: 210 mL
